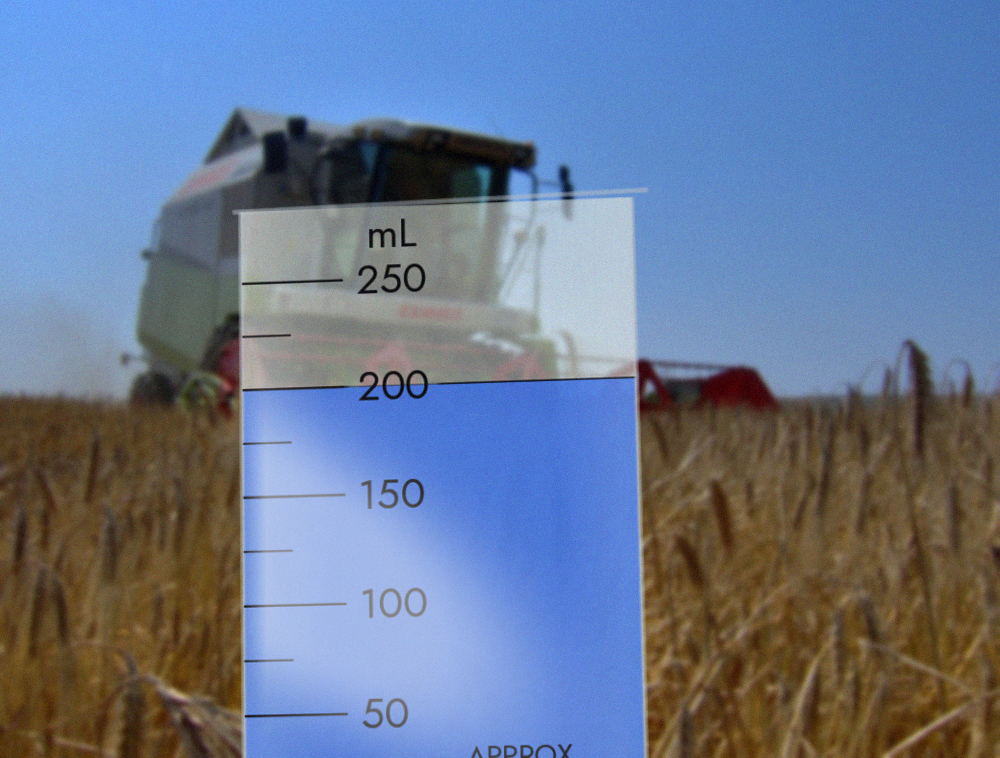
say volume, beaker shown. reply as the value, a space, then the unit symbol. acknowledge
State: 200 mL
